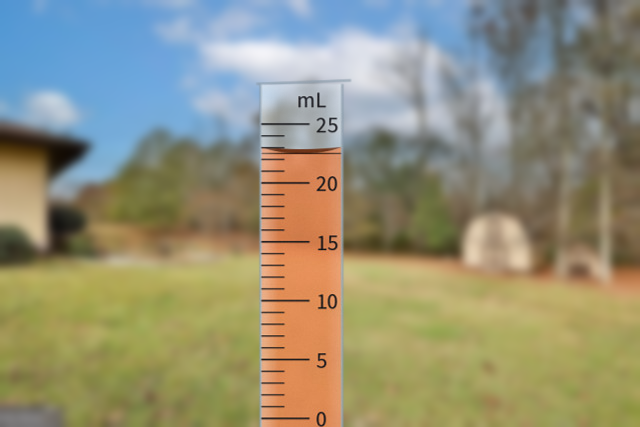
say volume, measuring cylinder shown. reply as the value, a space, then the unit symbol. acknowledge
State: 22.5 mL
